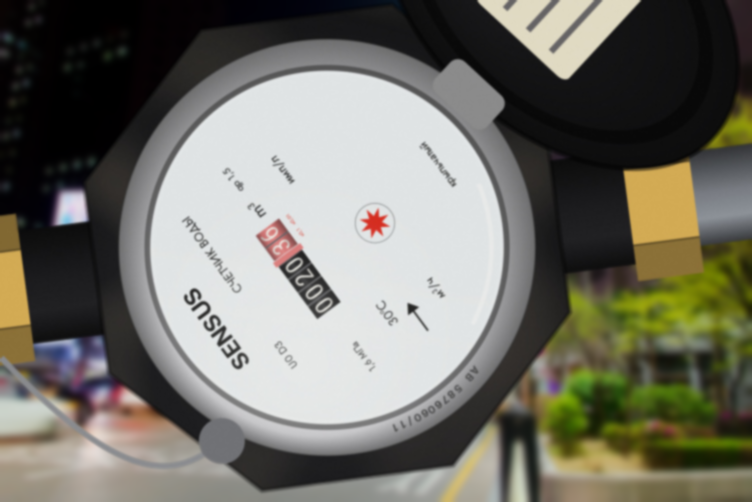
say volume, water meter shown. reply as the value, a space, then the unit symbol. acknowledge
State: 20.36 m³
